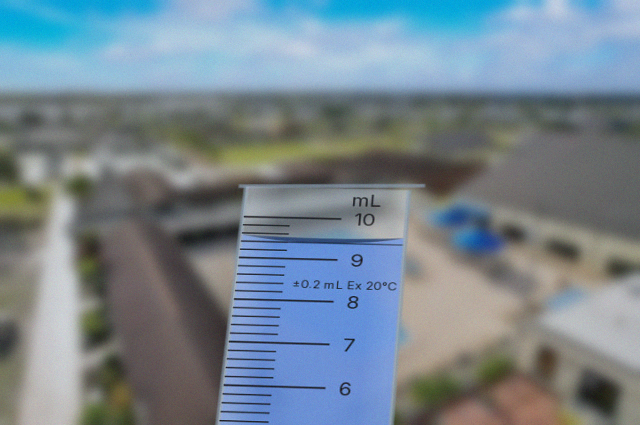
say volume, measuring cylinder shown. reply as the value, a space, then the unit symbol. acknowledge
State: 9.4 mL
